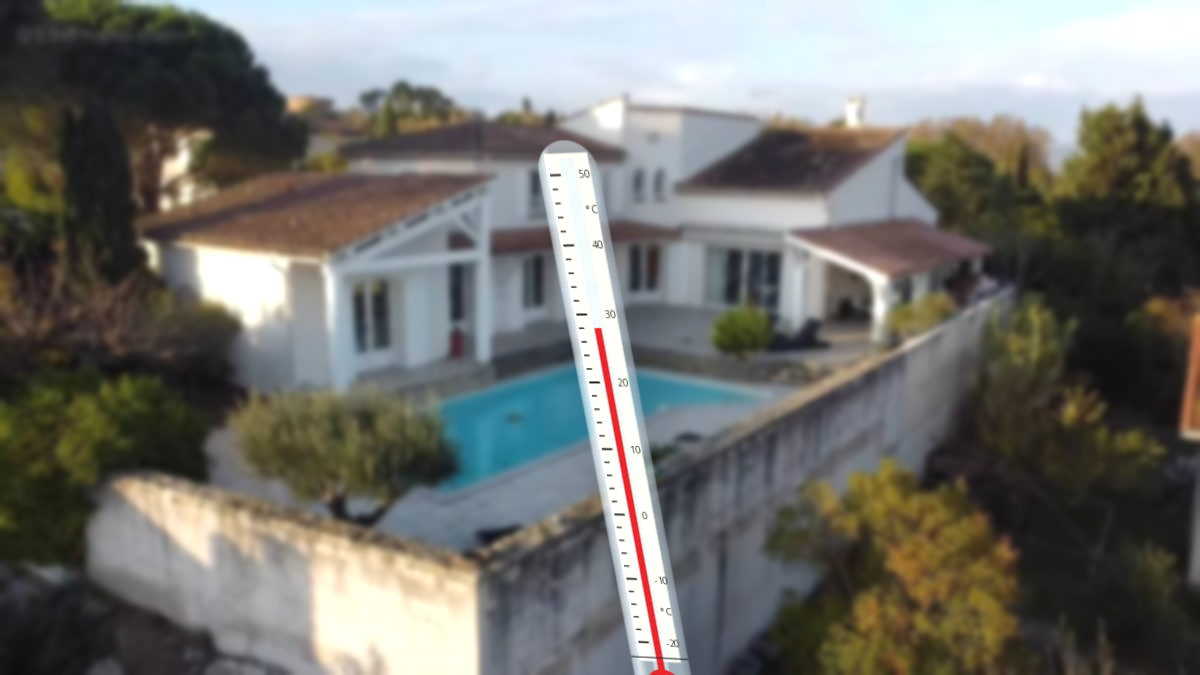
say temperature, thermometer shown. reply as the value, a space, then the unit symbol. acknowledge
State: 28 °C
